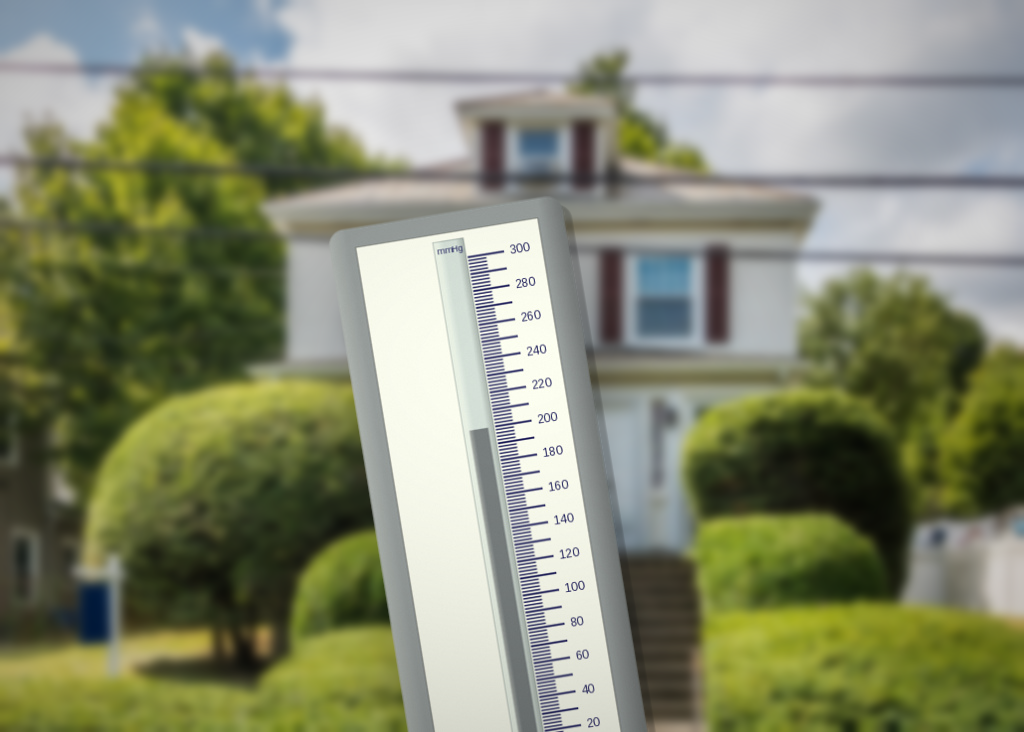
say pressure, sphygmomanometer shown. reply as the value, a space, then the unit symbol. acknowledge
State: 200 mmHg
